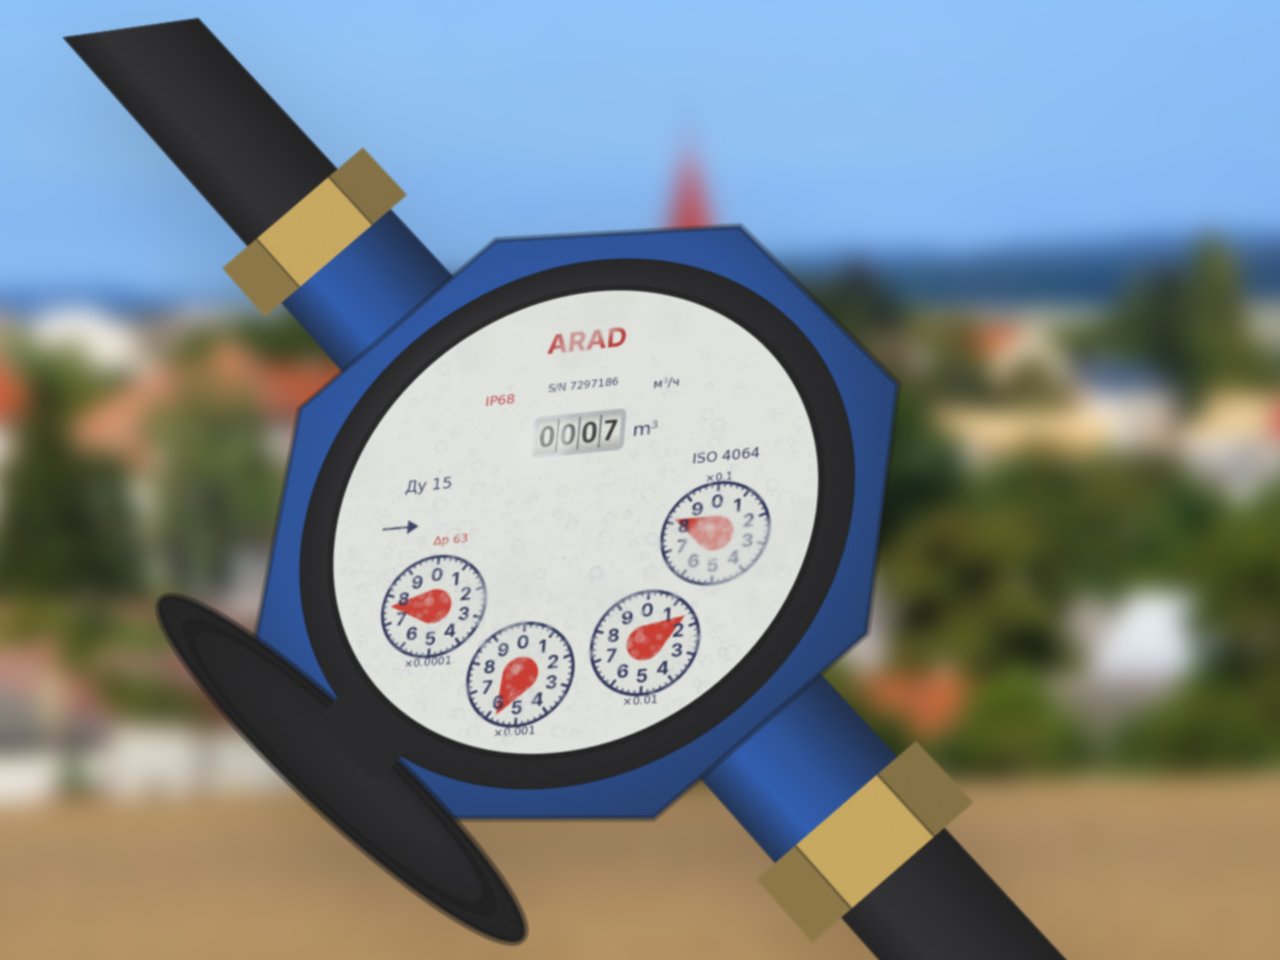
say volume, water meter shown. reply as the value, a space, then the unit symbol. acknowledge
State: 7.8157 m³
